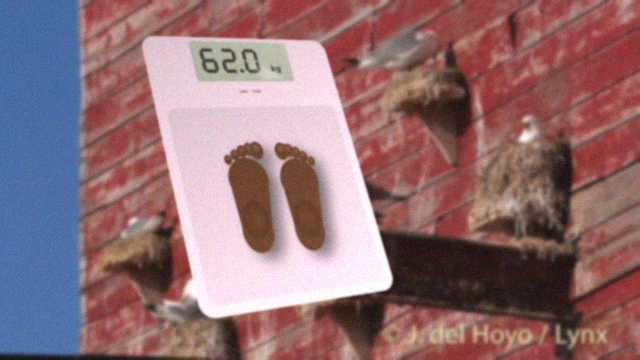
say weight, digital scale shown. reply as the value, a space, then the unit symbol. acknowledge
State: 62.0 kg
